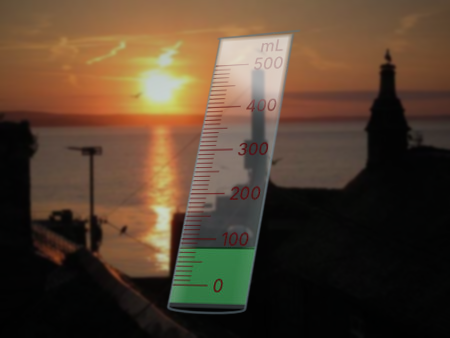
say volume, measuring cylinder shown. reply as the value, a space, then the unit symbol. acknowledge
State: 80 mL
